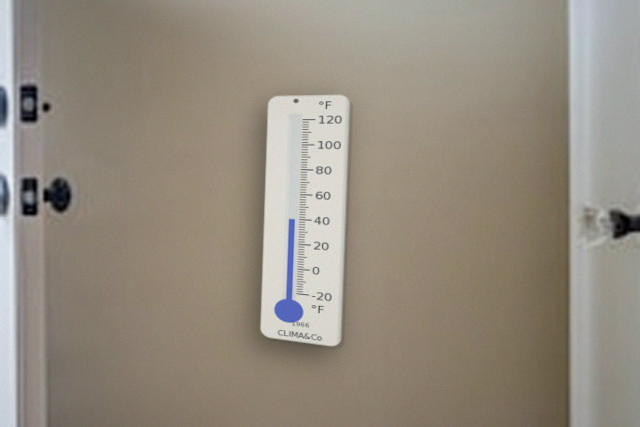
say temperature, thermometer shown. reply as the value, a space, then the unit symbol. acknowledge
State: 40 °F
